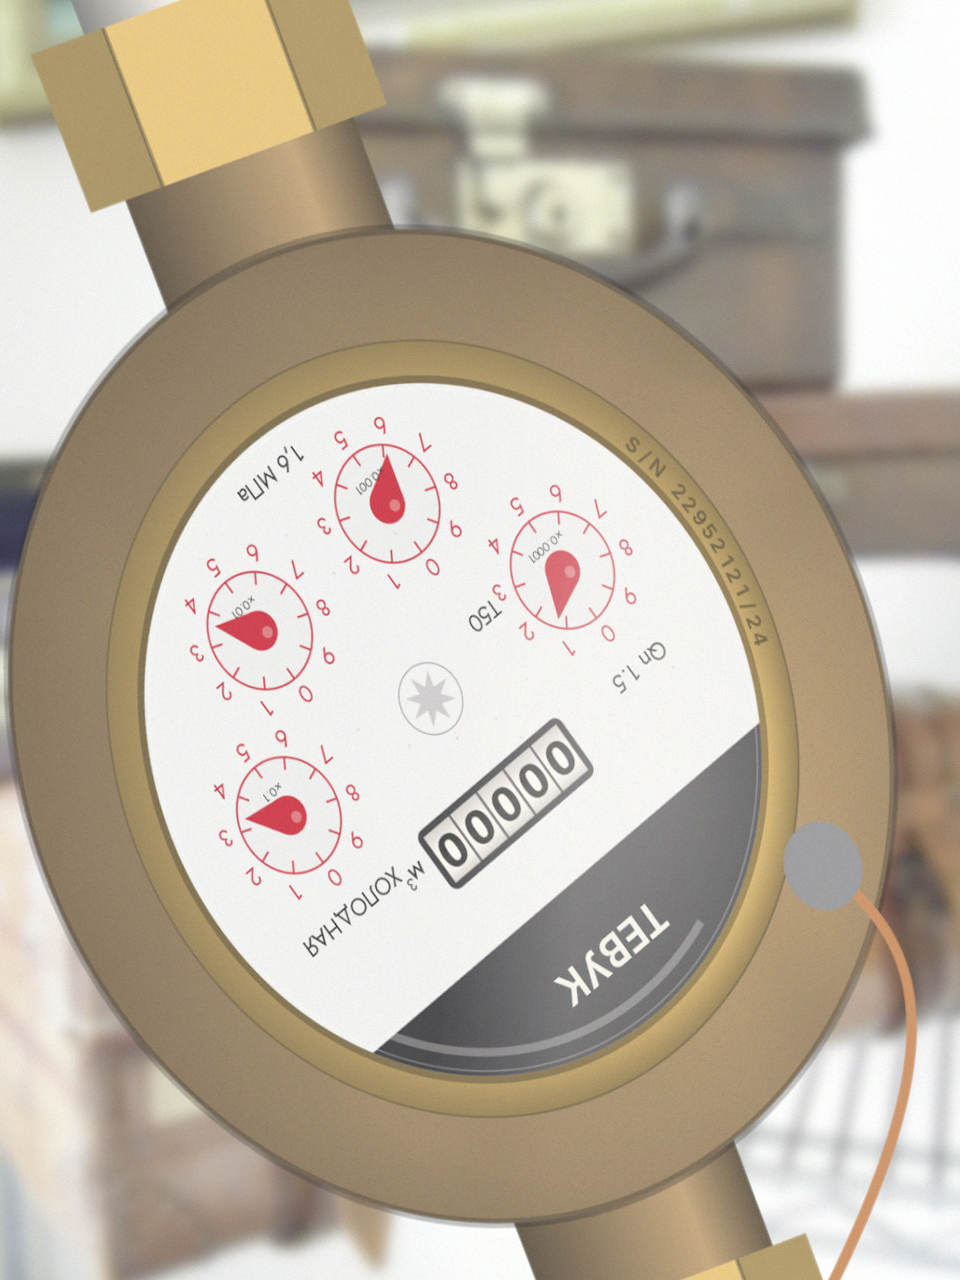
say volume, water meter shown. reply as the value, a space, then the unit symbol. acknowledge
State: 0.3361 m³
